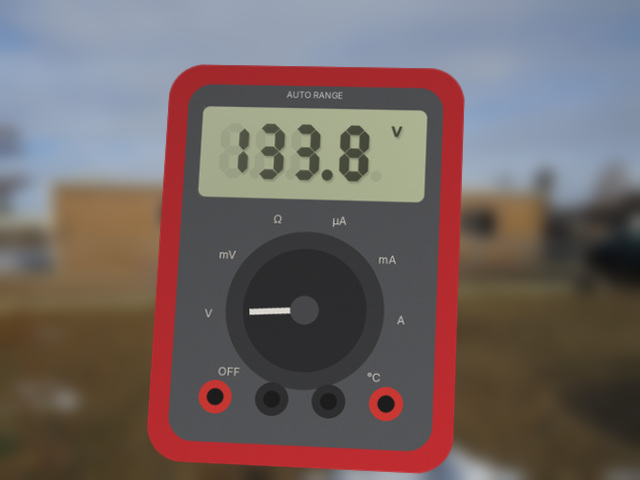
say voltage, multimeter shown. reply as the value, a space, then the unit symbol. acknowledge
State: 133.8 V
